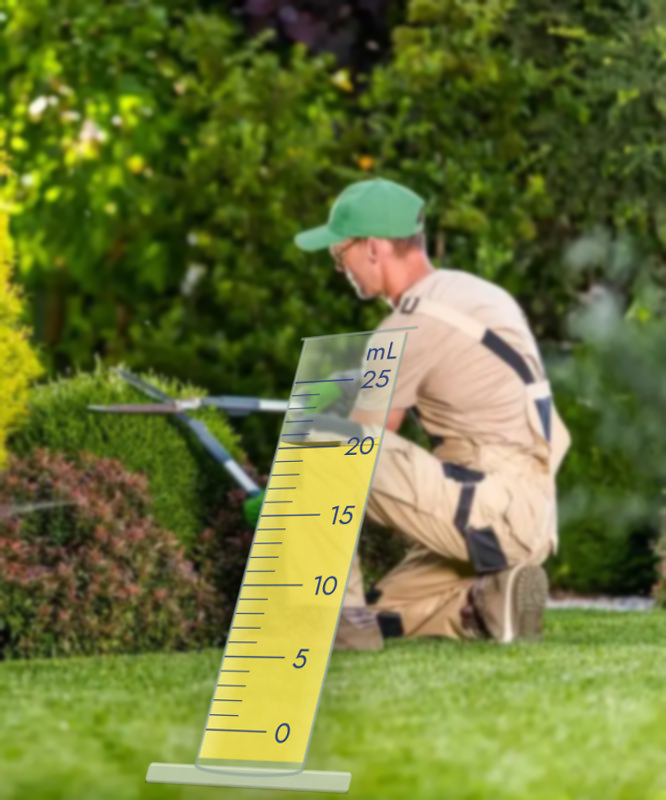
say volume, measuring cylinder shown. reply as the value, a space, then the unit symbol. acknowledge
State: 20 mL
